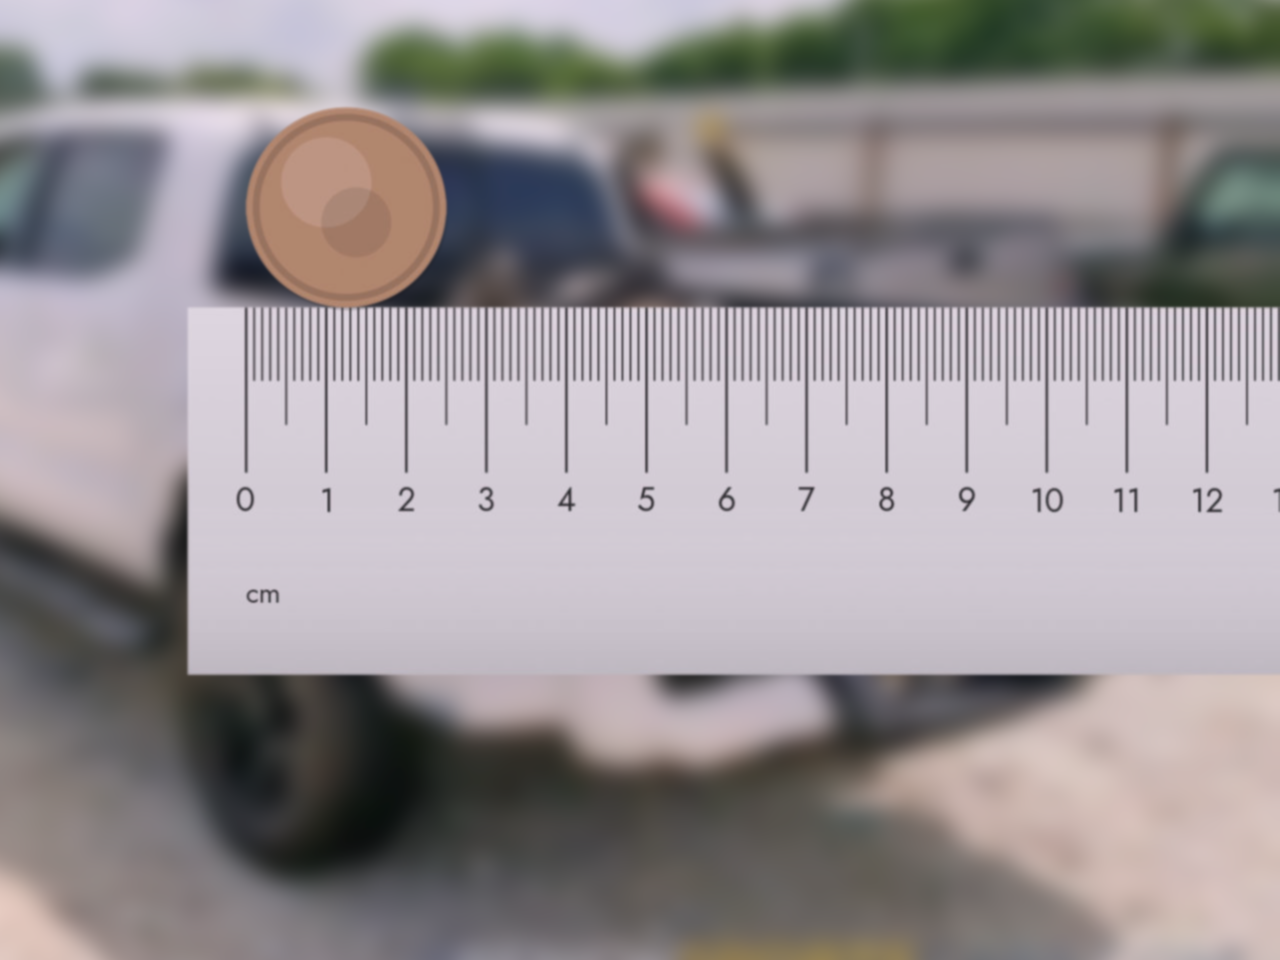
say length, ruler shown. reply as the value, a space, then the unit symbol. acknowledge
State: 2.5 cm
